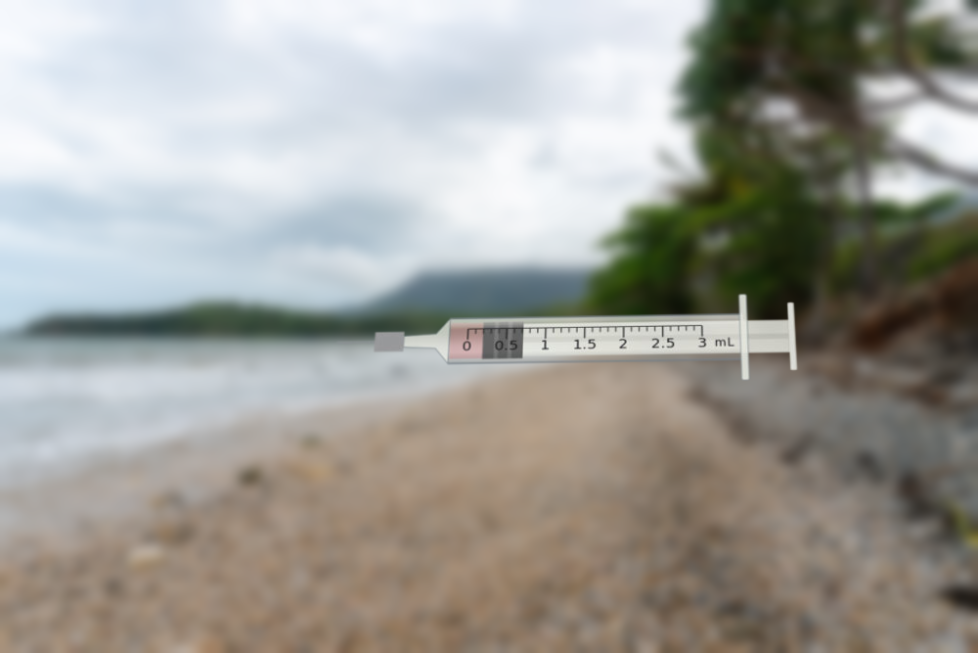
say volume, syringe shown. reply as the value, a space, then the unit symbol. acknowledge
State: 0.2 mL
